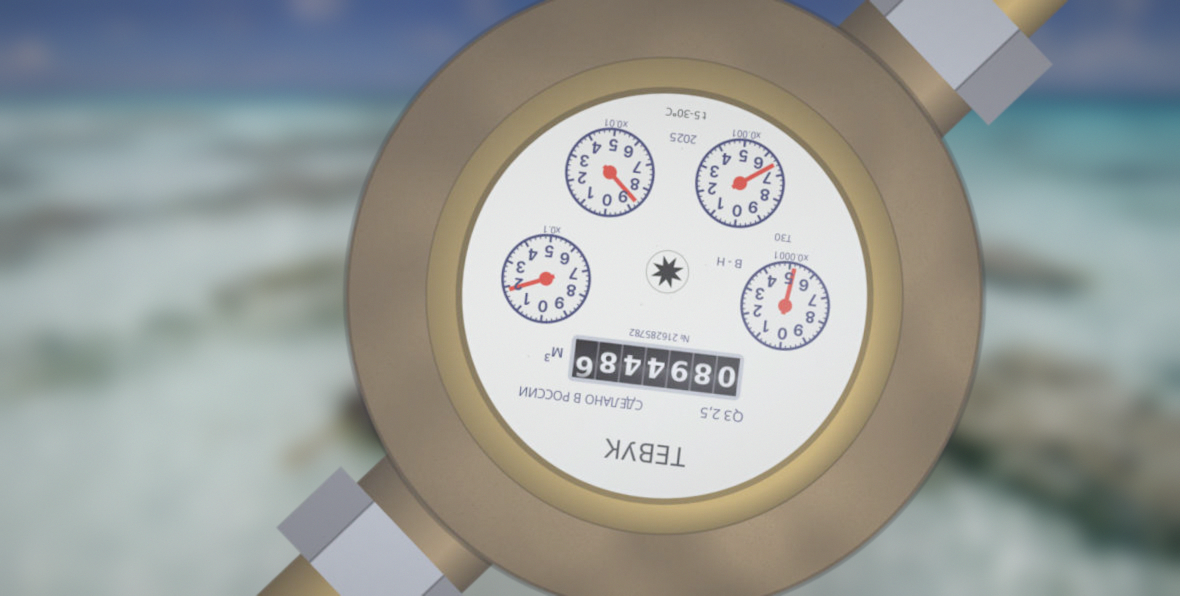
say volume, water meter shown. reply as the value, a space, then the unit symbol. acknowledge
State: 894486.1865 m³
